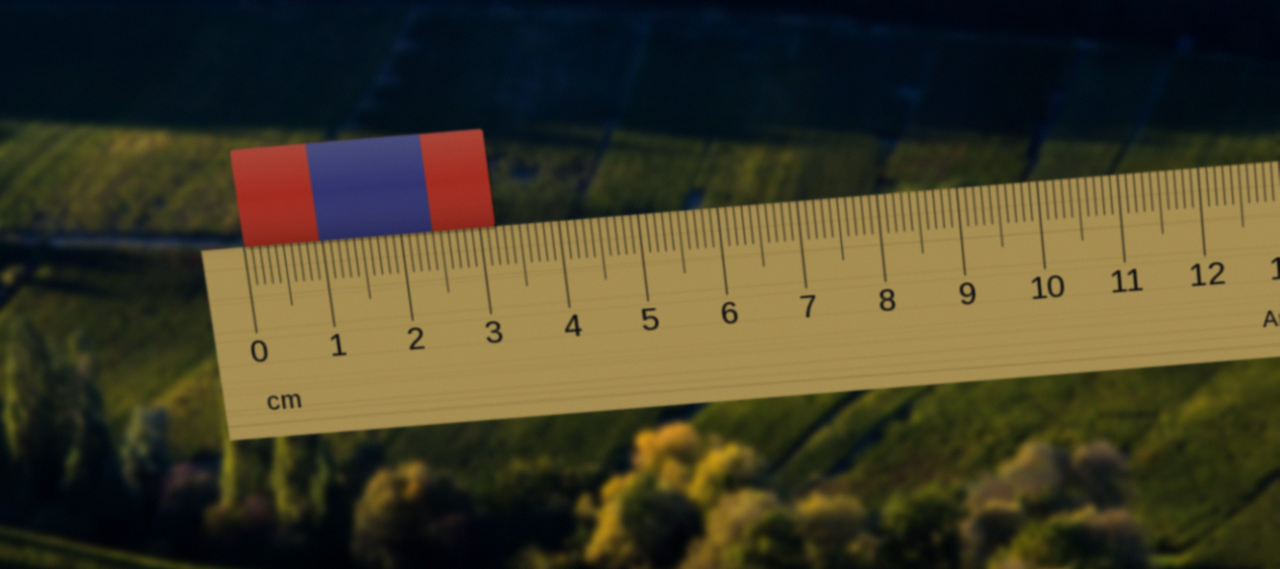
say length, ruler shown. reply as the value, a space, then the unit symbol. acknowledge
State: 3.2 cm
